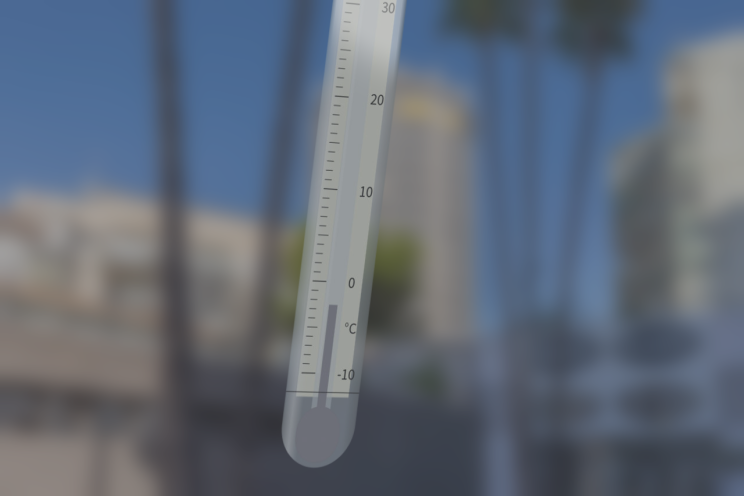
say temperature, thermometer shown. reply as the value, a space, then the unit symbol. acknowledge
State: -2.5 °C
